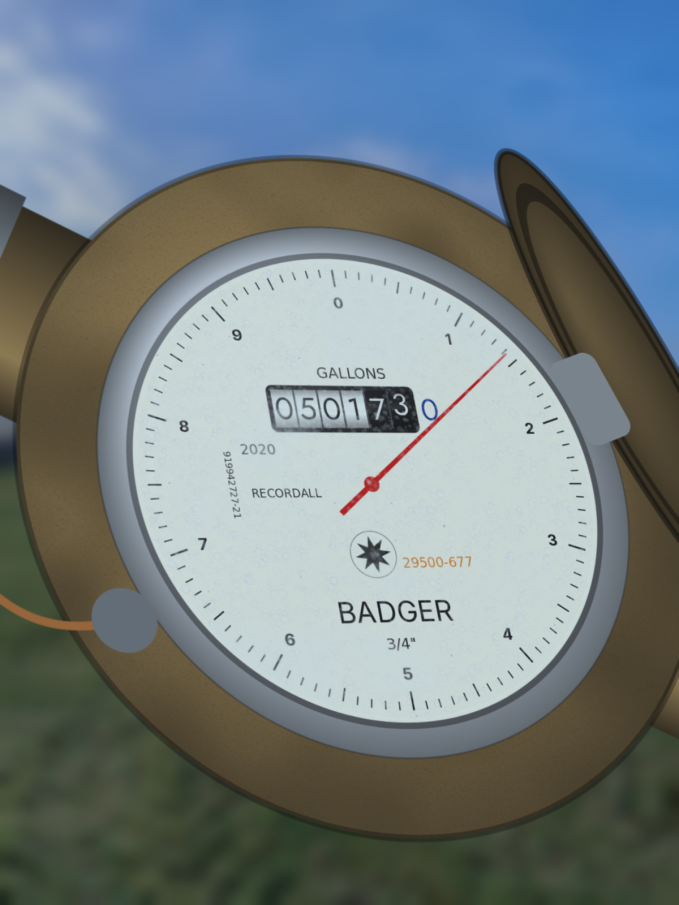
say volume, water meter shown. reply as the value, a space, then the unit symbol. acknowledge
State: 501731.4 gal
